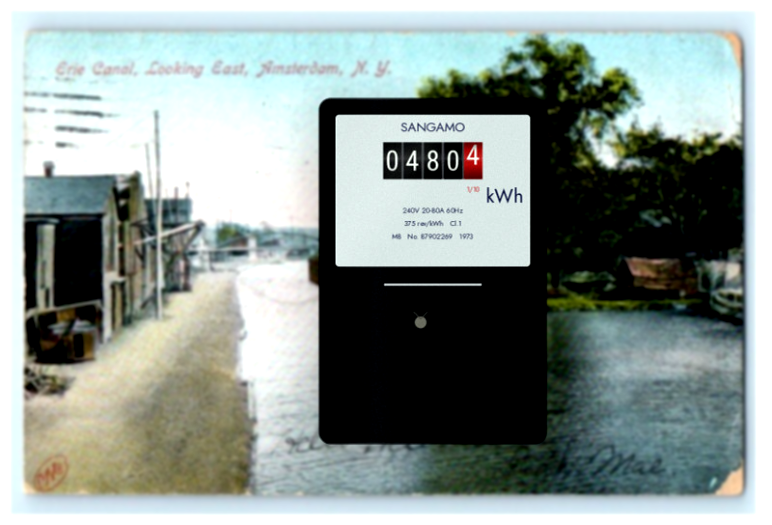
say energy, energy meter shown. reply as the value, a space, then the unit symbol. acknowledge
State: 480.4 kWh
